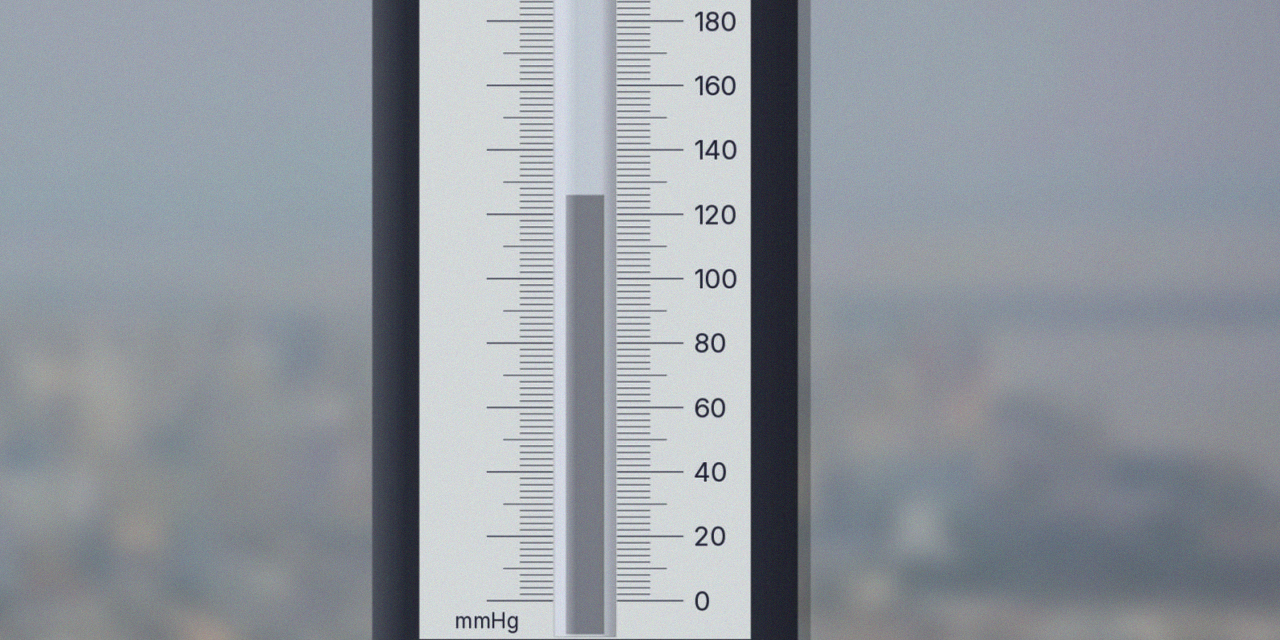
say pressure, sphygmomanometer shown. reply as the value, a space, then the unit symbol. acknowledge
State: 126 mmHg
